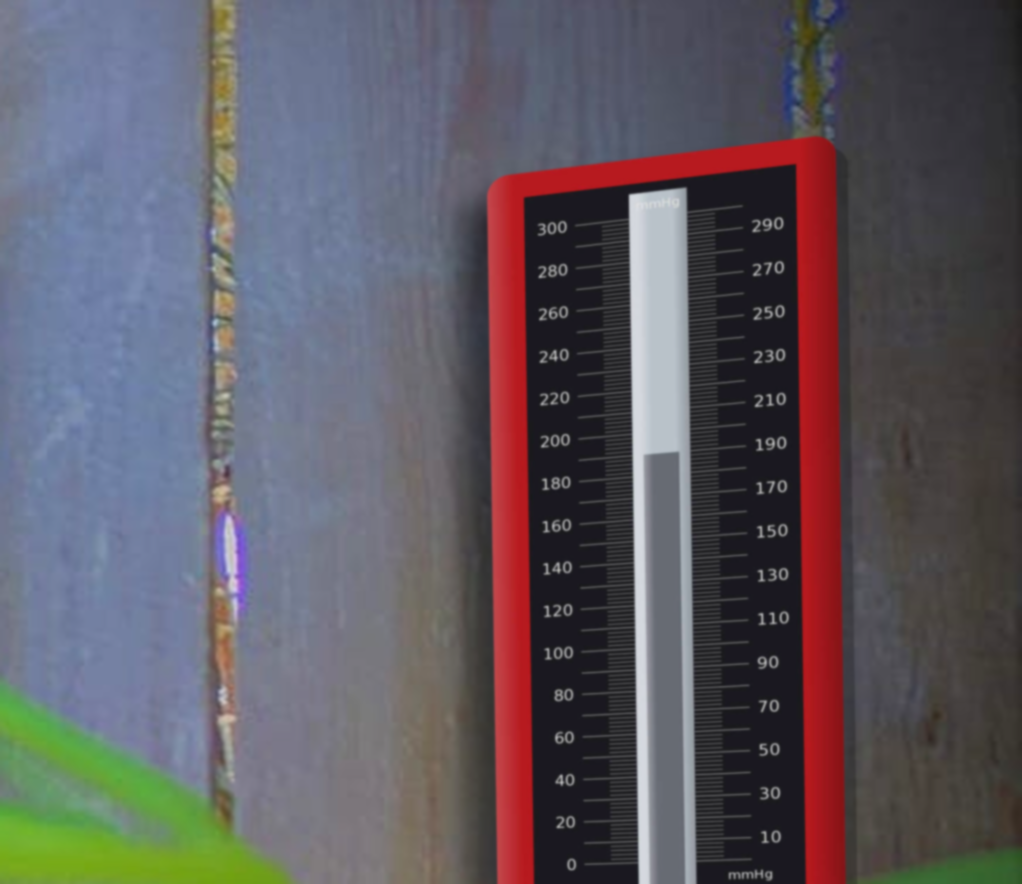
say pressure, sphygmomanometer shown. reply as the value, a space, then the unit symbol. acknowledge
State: 190 mmHg
